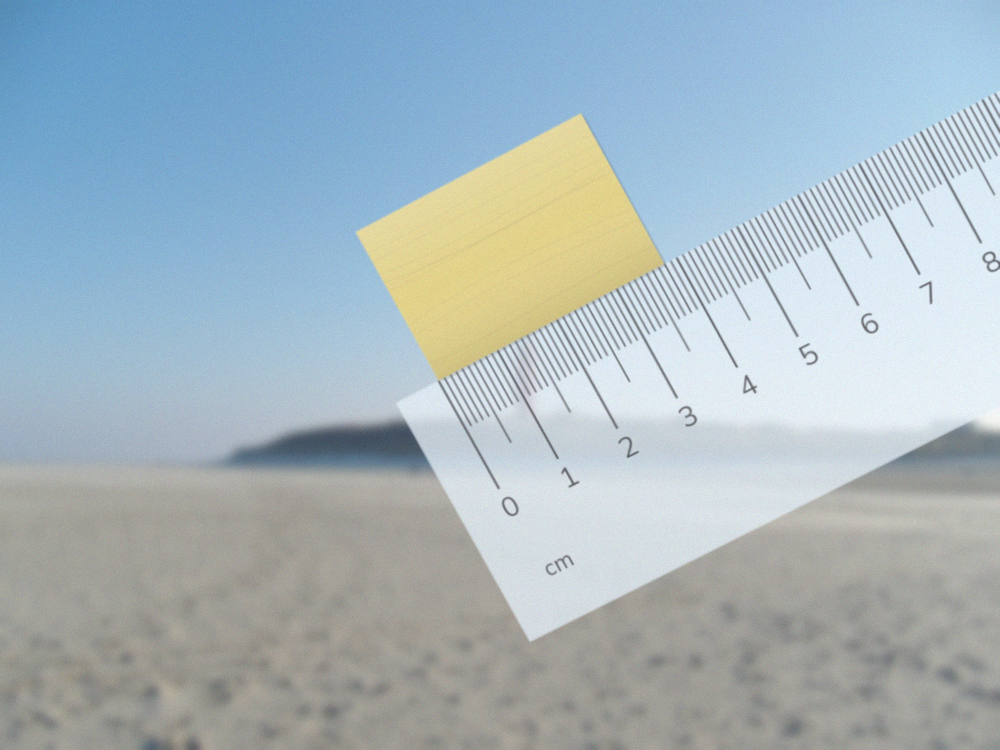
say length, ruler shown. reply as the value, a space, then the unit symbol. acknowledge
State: 3.8 cm
